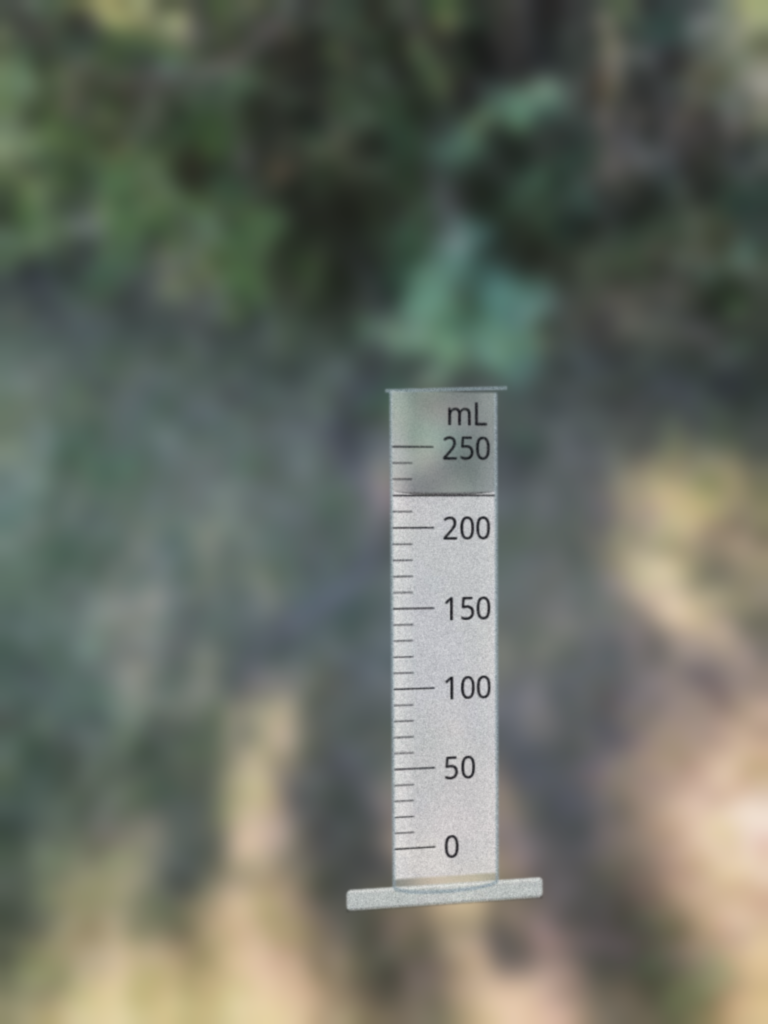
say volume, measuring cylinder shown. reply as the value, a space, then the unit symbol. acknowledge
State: 220 mL
